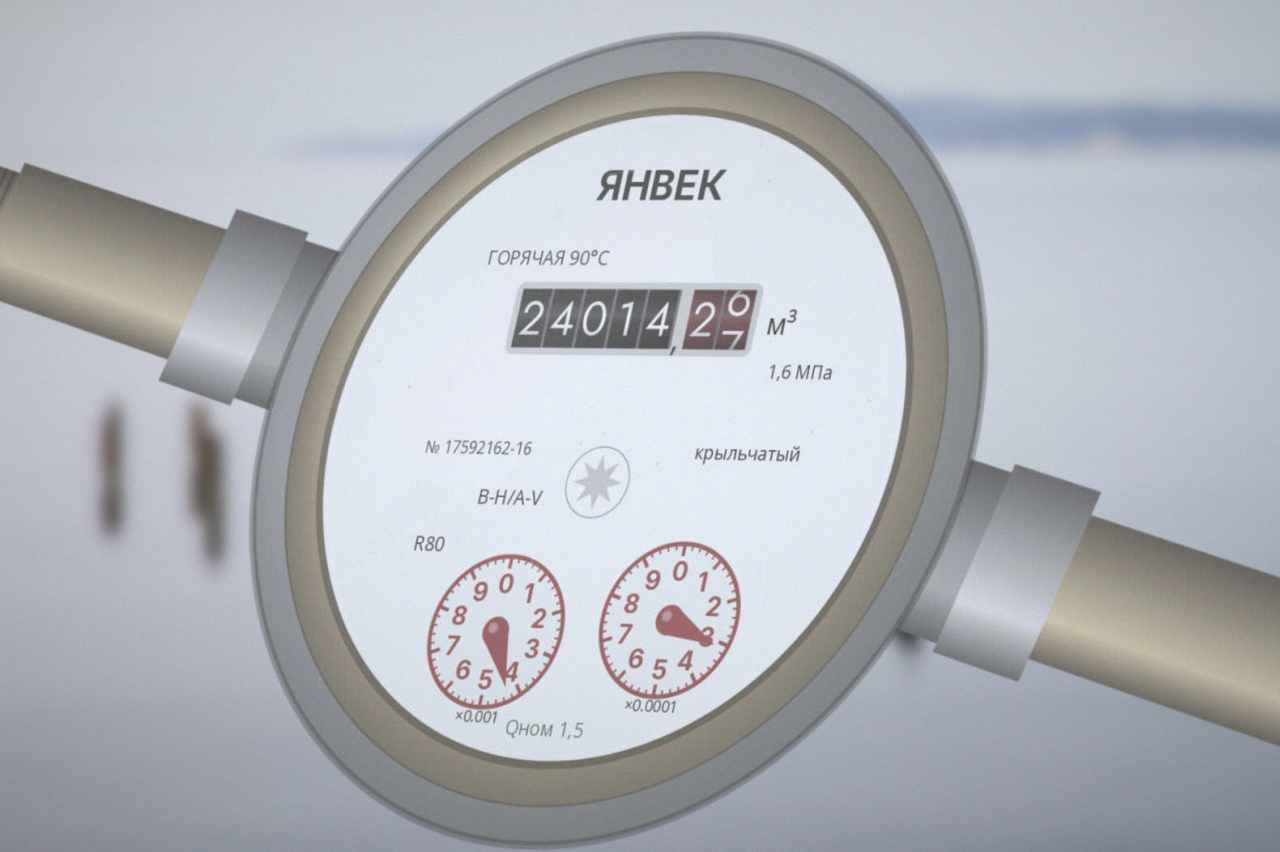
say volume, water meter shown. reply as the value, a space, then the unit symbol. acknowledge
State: 24014.2643 m³
